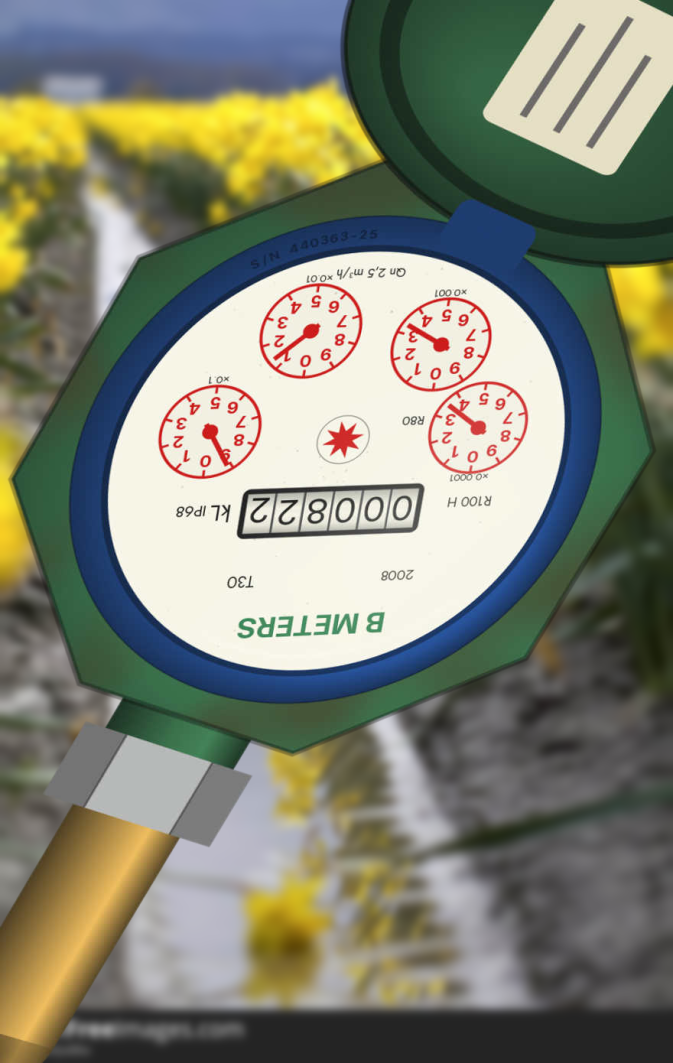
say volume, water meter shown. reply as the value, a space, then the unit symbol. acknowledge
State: 821.9133 kL
